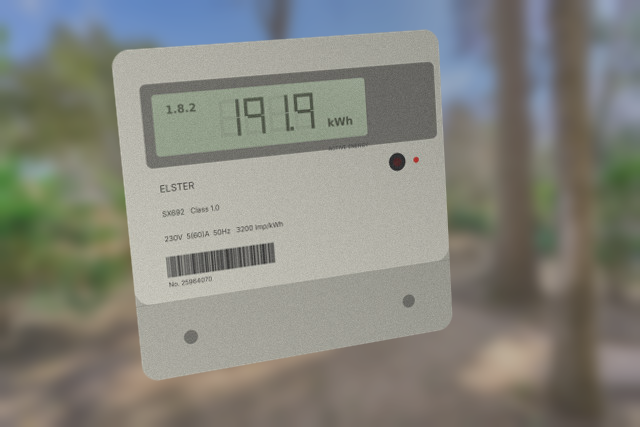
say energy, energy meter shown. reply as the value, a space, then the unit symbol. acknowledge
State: 191.9 kWh
